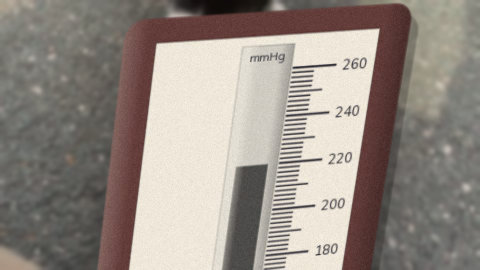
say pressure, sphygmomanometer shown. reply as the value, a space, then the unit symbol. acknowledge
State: 220 mmHg
